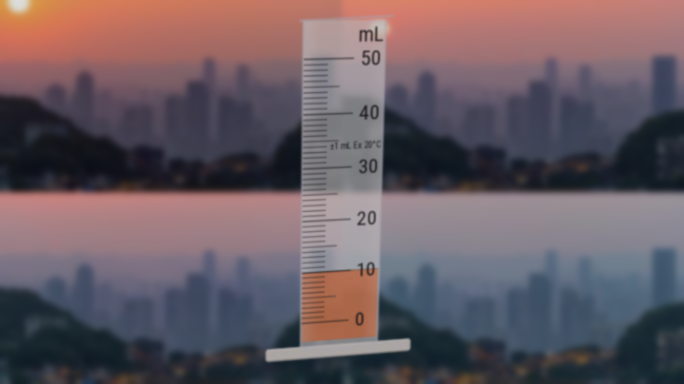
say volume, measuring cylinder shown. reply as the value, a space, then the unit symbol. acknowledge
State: 10 mL
